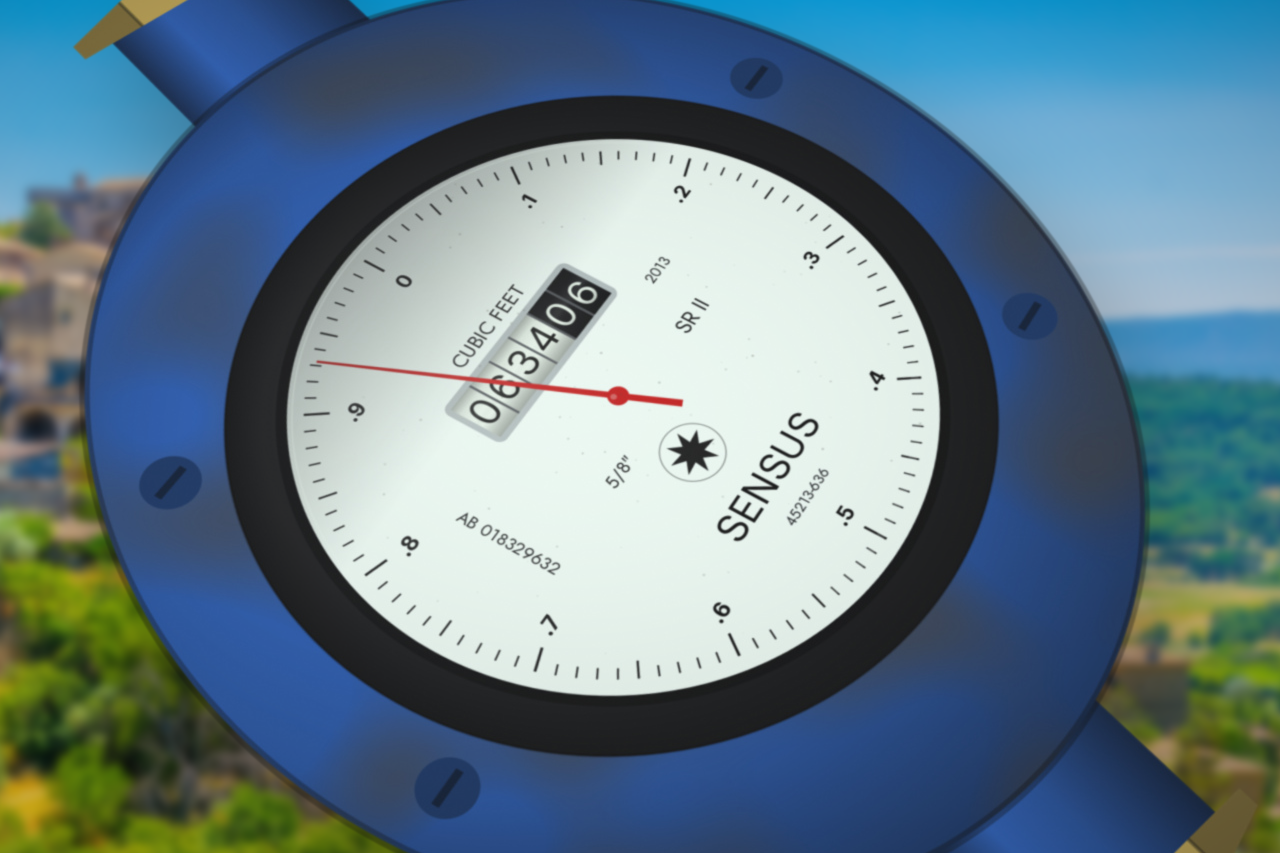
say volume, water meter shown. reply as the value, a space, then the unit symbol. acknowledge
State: 63405.93 ft³
